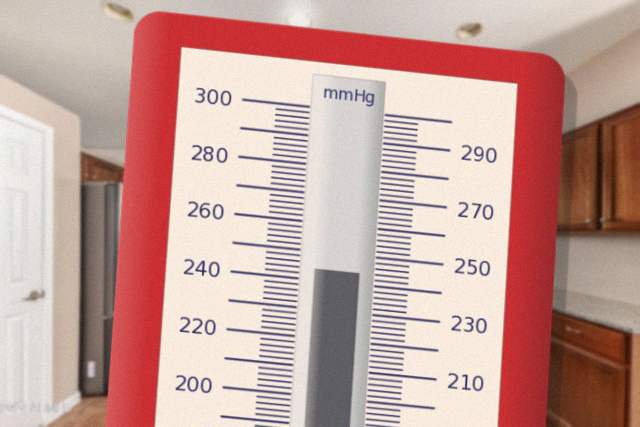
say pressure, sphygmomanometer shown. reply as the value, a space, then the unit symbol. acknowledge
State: 244 mmHg
